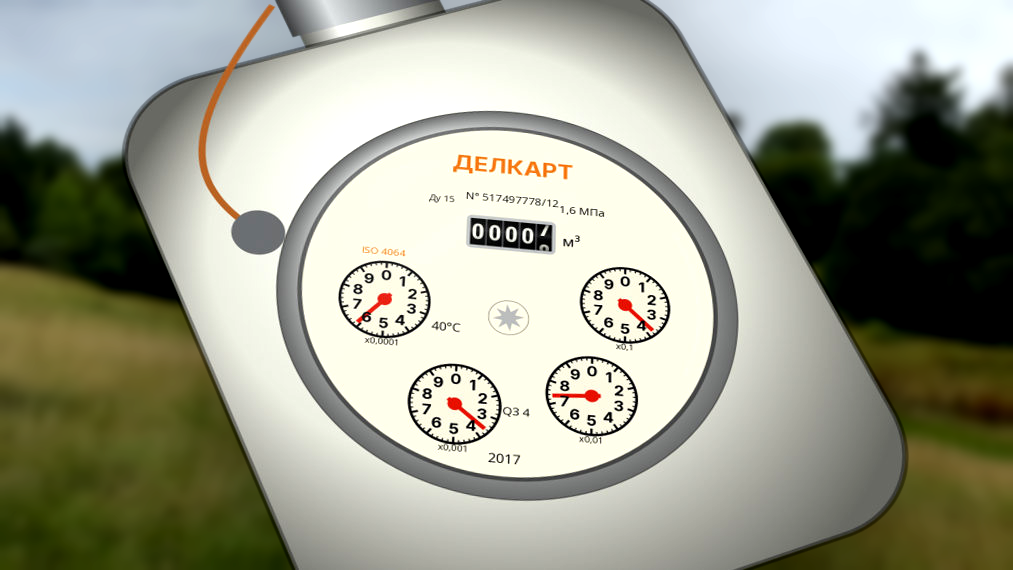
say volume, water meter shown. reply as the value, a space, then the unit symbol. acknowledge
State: 7.3736 m³
